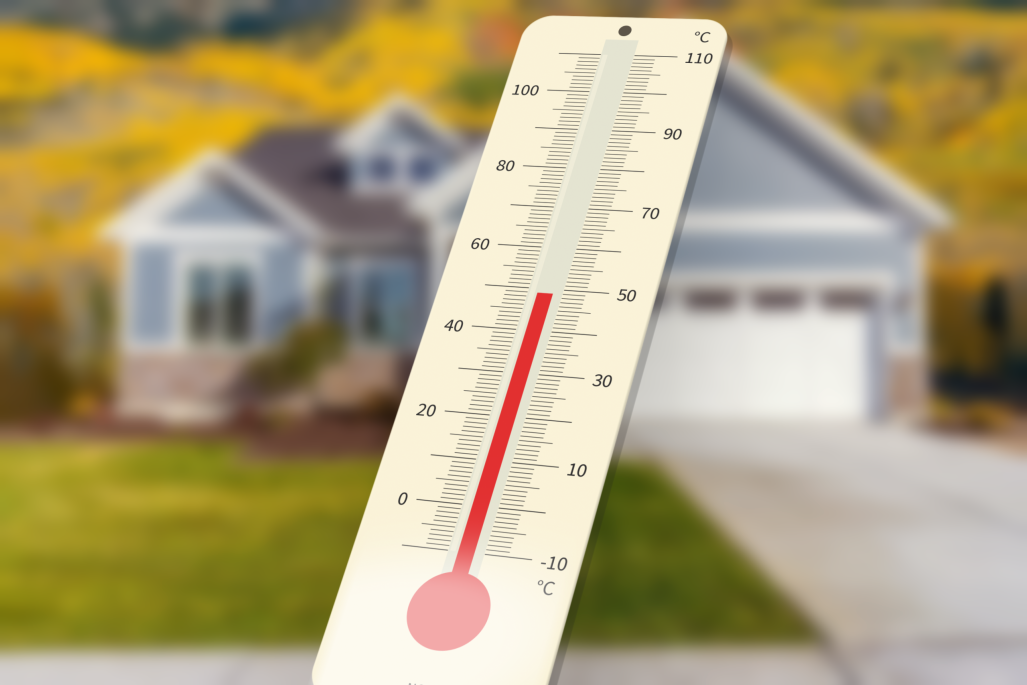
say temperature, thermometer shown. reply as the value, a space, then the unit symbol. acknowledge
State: 49 °C
